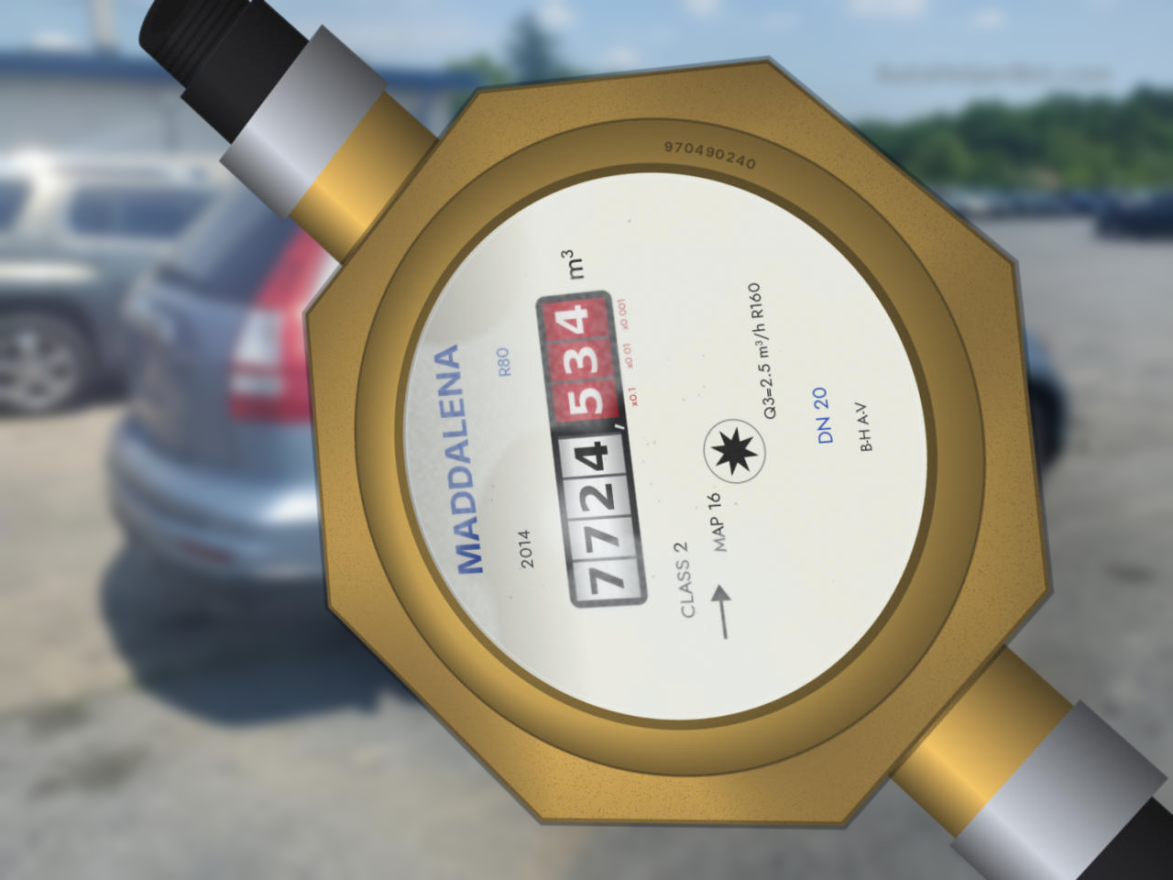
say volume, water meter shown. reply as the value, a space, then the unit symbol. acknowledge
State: 7724.534 m³
